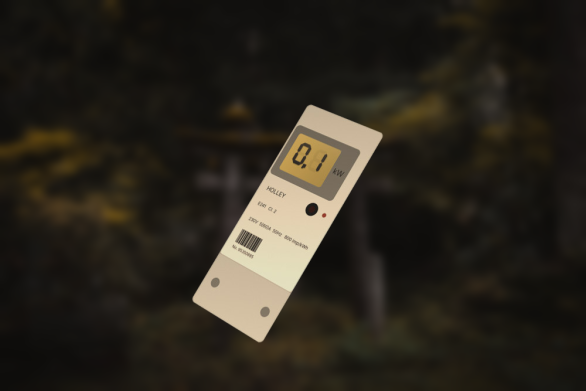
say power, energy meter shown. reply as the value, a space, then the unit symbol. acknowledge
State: 0.1 kW
